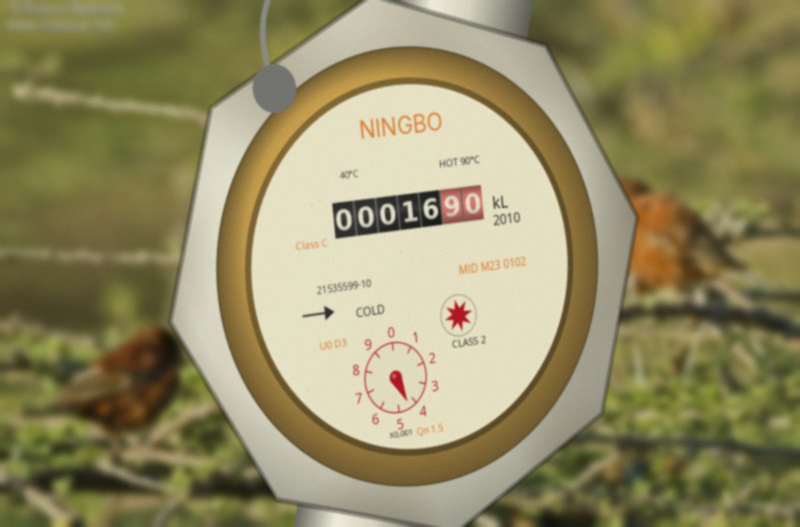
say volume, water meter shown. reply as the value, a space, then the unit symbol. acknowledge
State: 16.904 kL
